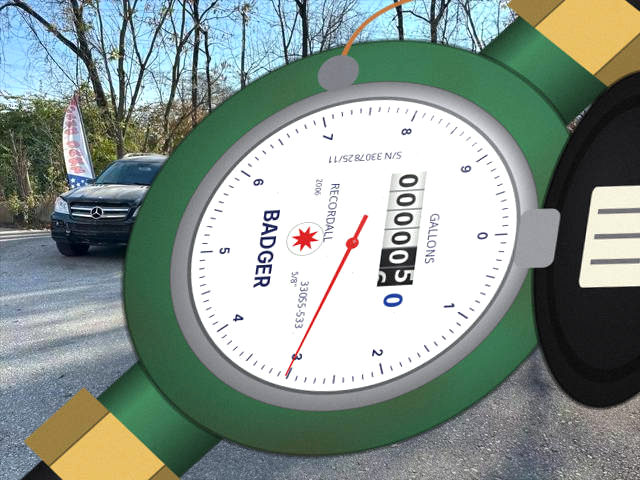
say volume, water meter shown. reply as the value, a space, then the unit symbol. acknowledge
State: 53.0 gal
